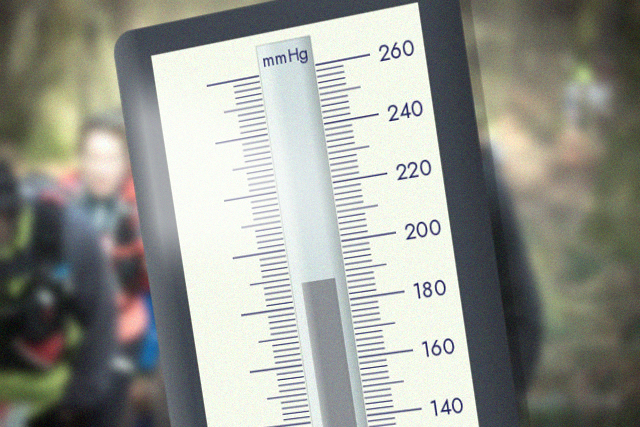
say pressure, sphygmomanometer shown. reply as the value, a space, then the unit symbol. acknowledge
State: 188 mmHg
